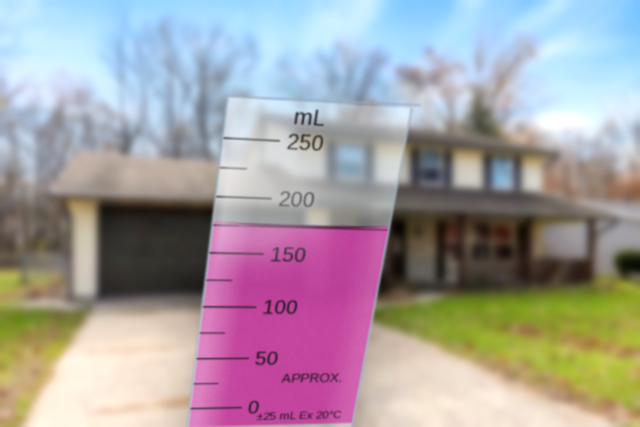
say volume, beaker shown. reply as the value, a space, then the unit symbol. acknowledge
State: 175 mL
